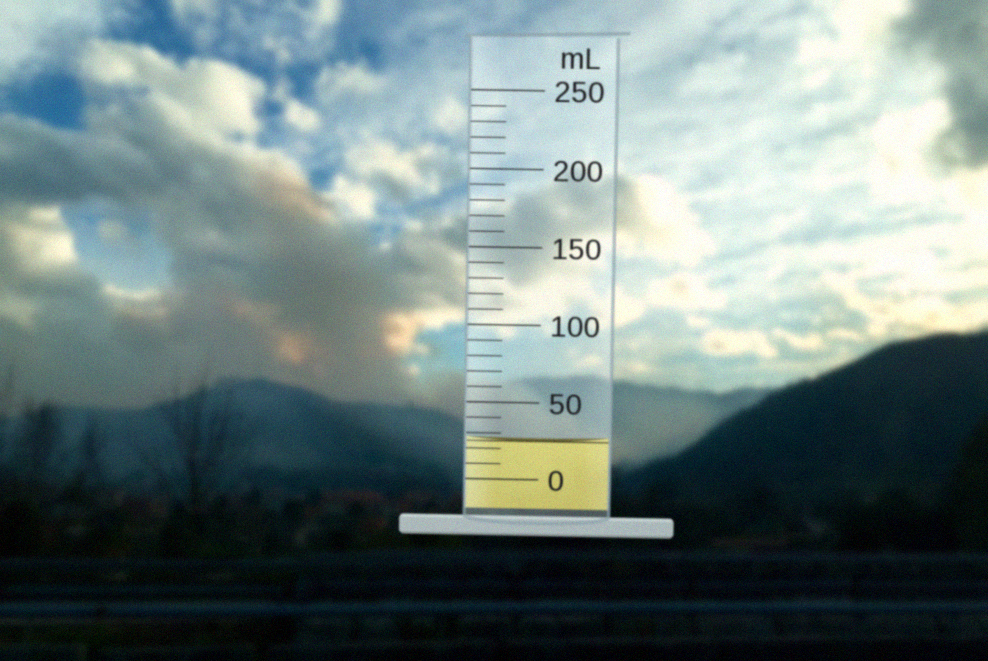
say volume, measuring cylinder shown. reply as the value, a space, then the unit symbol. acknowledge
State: 25 mL
